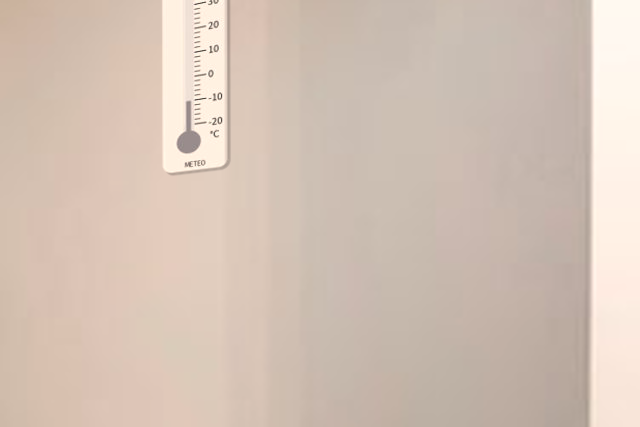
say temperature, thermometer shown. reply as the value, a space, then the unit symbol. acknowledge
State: -10 °C
